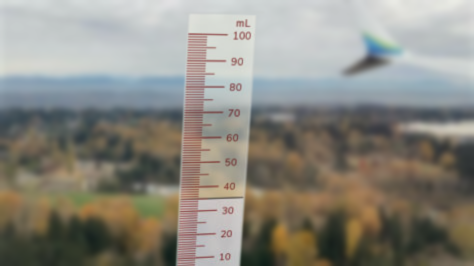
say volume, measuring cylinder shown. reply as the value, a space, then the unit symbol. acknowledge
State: 35 mL
